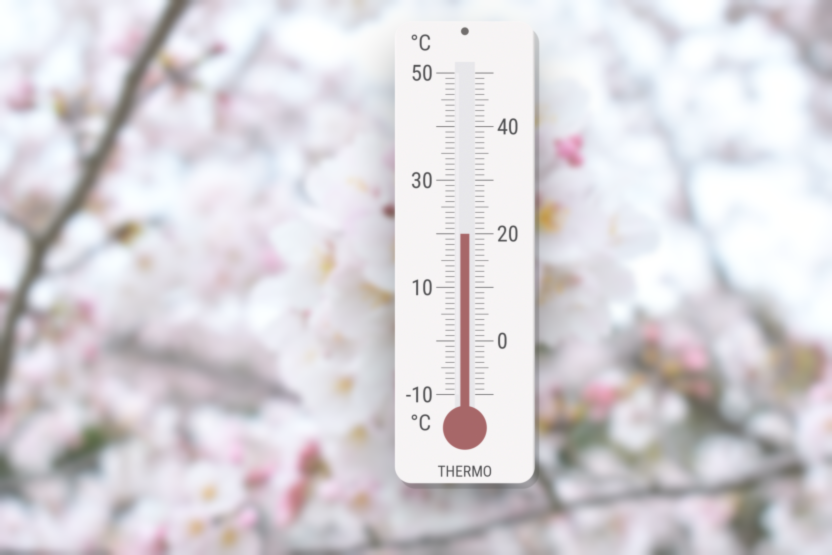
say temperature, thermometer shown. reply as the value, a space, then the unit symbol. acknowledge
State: 20 °C
